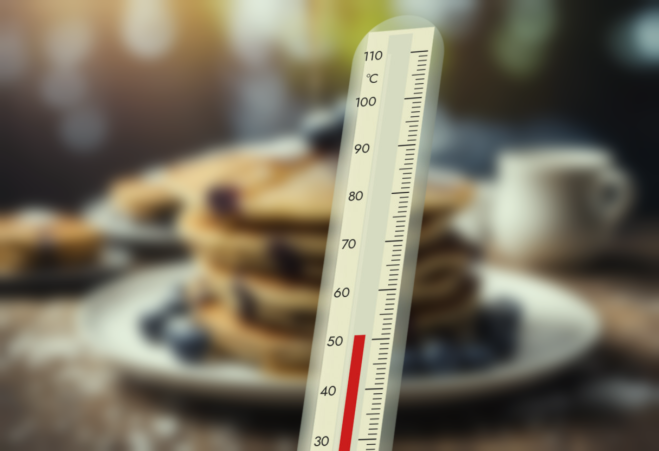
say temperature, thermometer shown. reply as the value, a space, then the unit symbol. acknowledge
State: 51 °C
